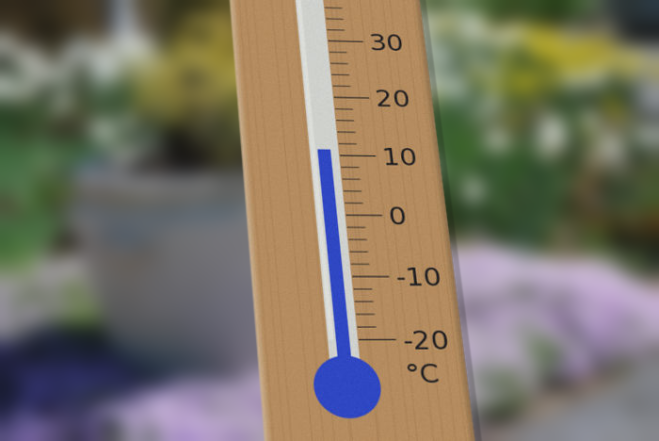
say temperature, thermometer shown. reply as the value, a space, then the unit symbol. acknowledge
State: 11 °C
